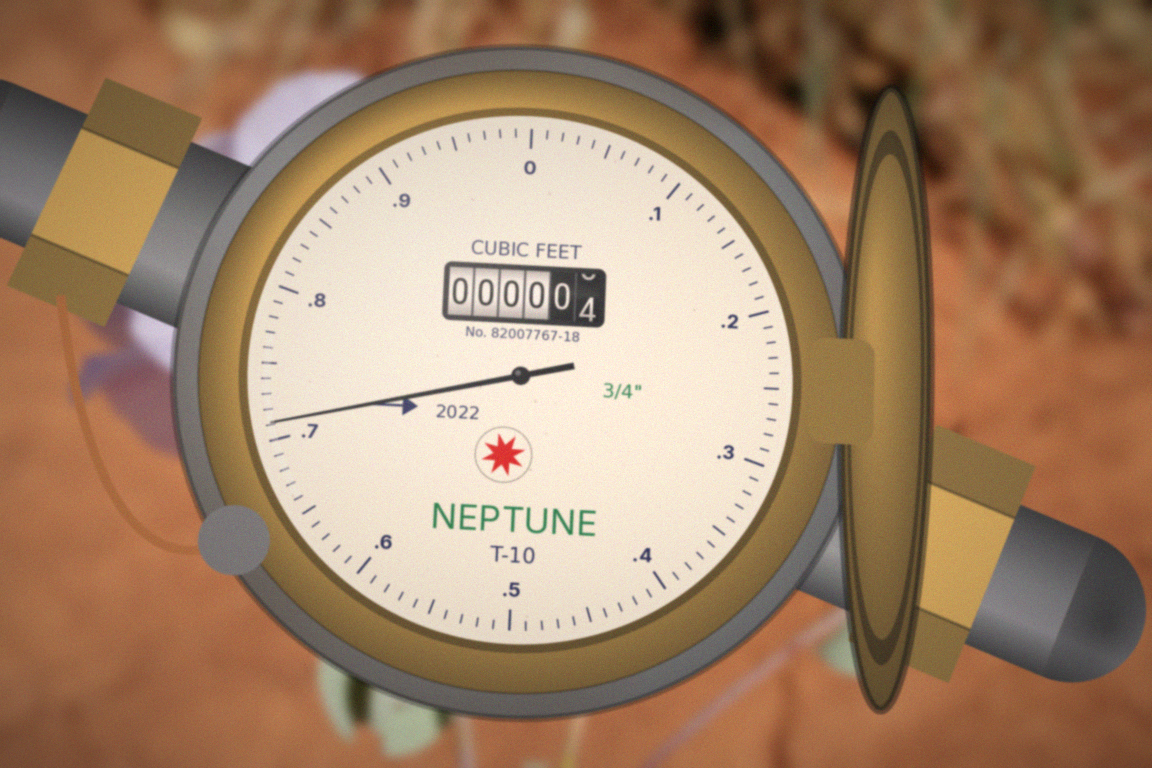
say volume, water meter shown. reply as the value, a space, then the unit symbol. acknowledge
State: 3.71 ft³
